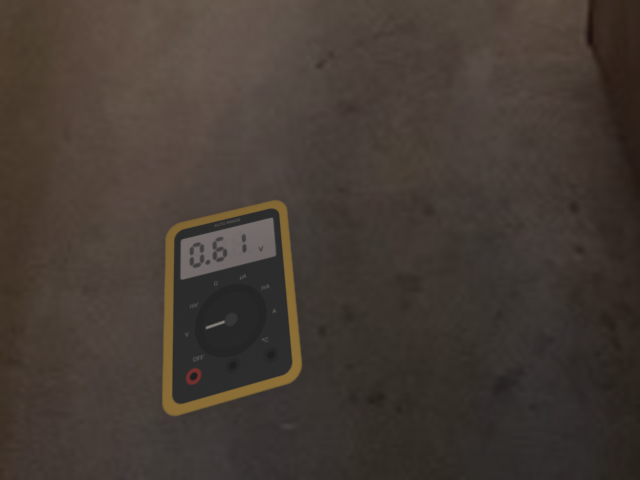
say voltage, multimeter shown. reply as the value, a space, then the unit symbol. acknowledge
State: 0.61 V
